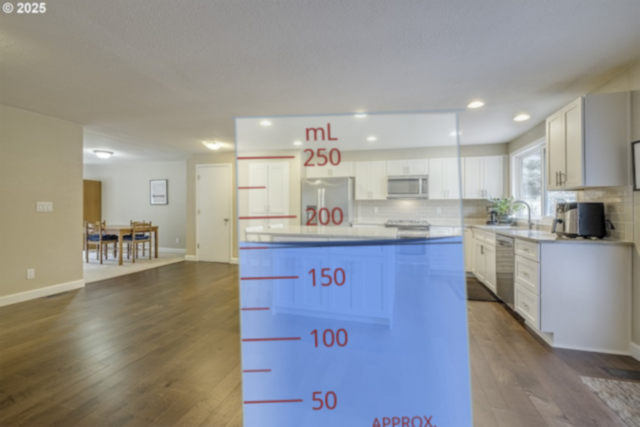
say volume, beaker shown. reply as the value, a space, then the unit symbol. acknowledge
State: 175 mL
